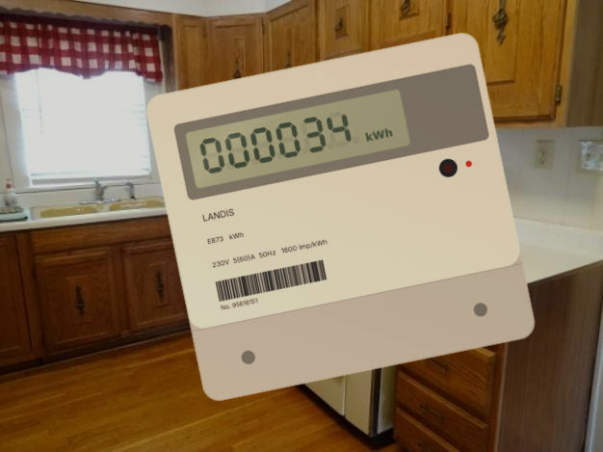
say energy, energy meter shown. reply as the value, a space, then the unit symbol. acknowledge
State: 34 kWh
